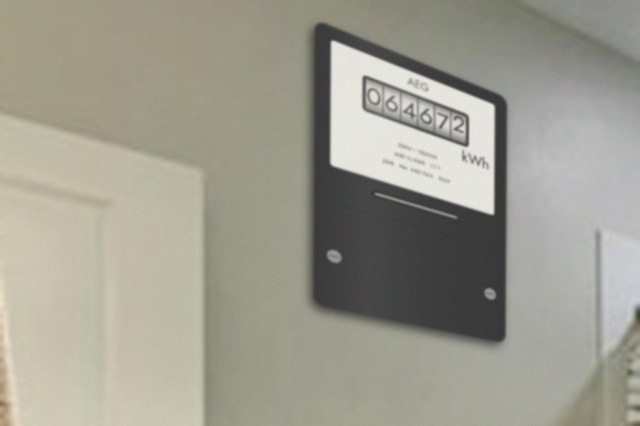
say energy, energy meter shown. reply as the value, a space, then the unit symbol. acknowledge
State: 64672 kWh
